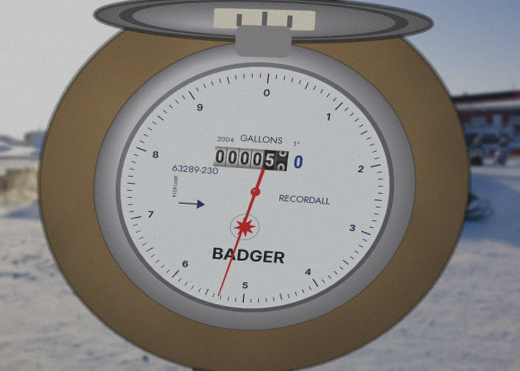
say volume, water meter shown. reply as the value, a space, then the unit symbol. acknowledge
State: 585.3 gal
